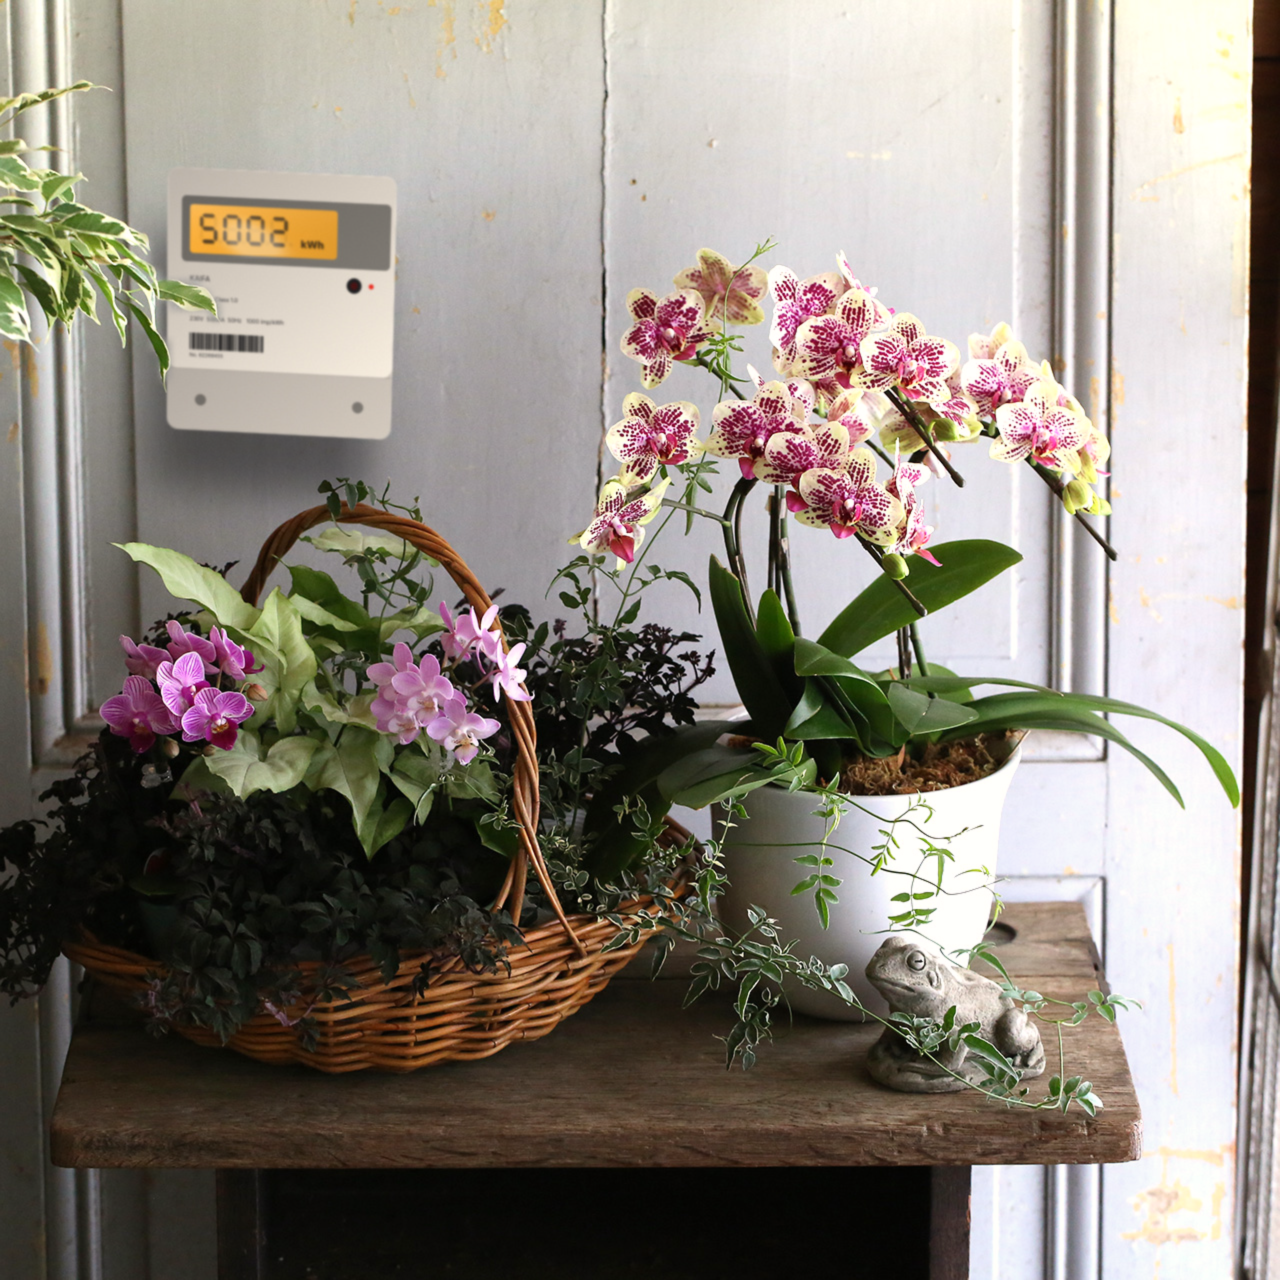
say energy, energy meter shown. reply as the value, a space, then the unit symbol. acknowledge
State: 5002 kWh
